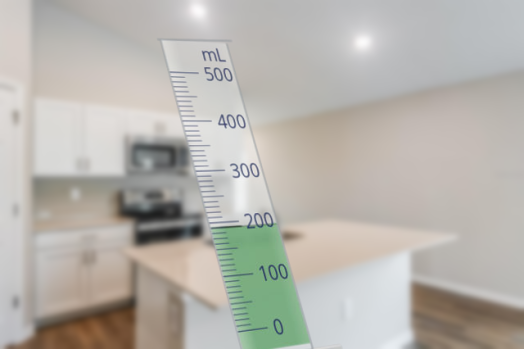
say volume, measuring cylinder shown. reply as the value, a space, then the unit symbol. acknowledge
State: 190 mL
